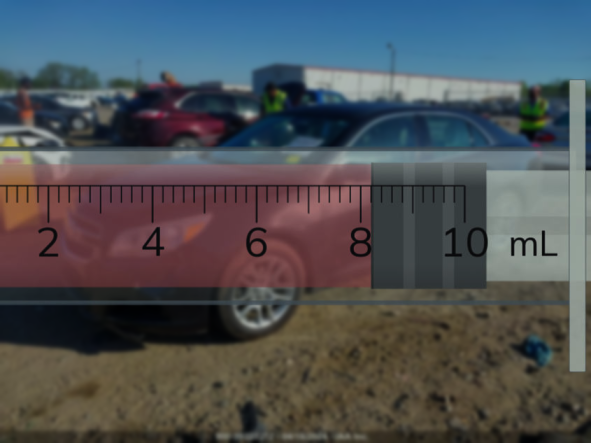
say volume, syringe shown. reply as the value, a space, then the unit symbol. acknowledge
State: 8.2 mL
